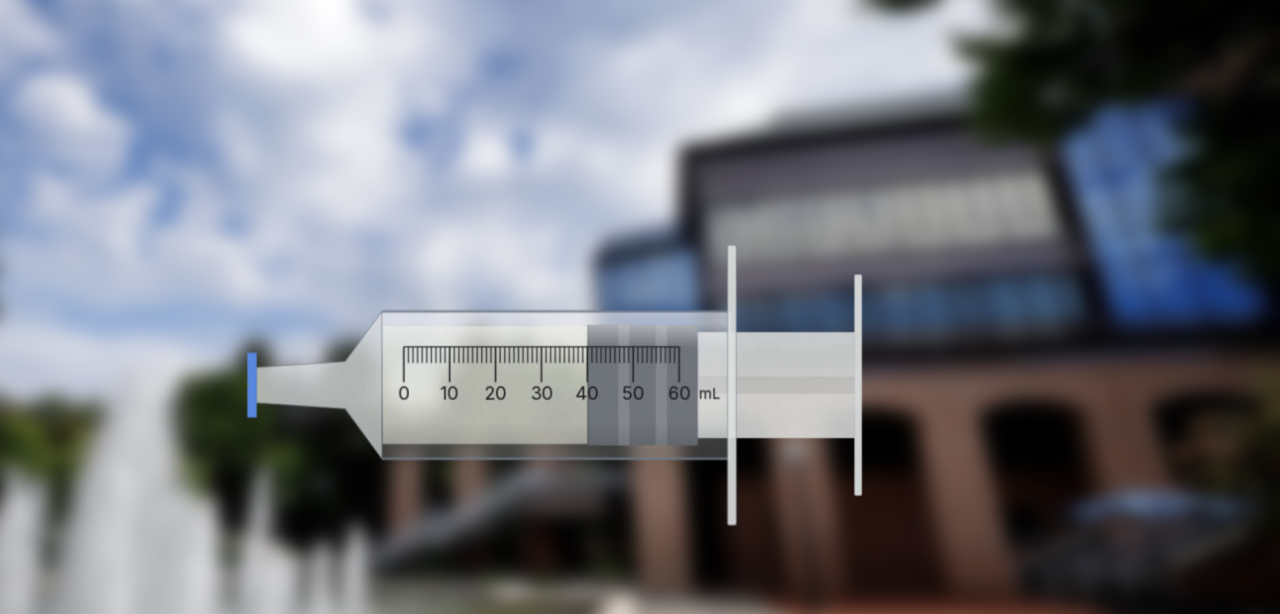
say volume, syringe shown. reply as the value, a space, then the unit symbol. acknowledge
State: 40 mL
